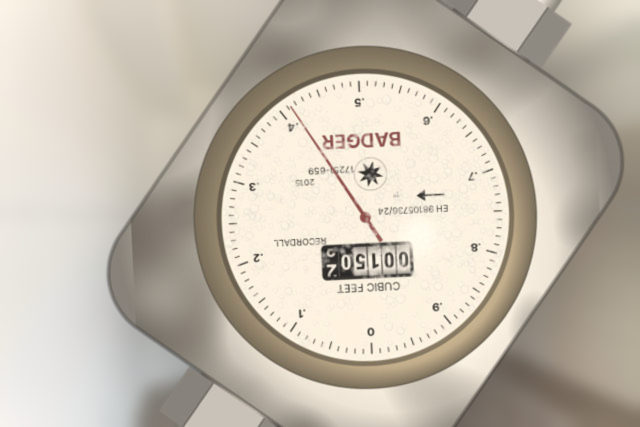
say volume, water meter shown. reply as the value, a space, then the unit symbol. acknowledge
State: 1502.41 ft³
